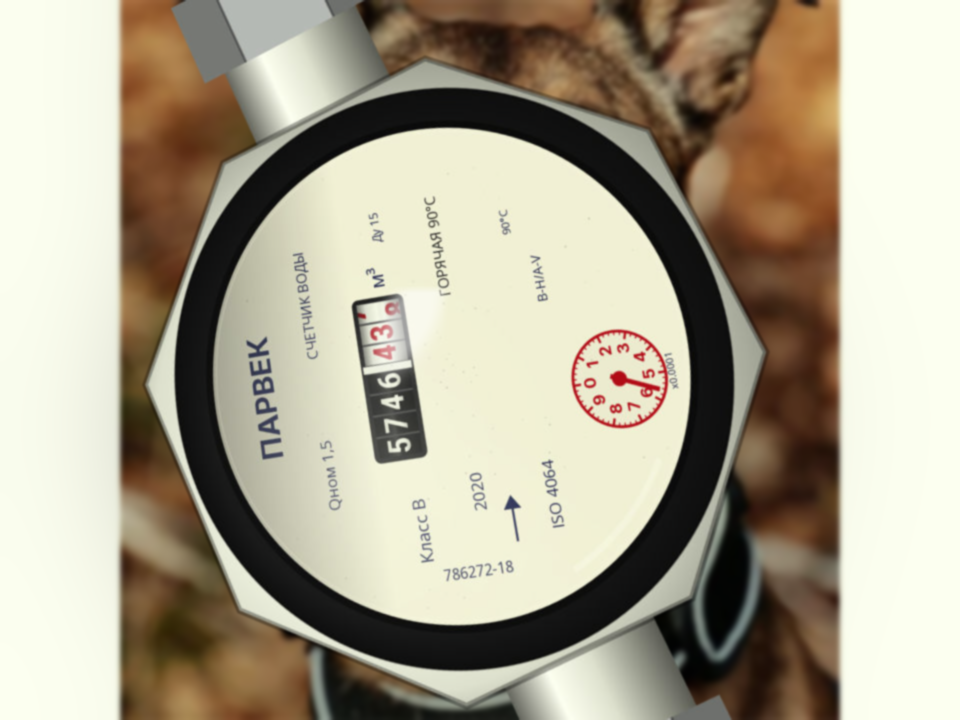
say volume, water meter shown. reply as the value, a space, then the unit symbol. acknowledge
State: 5746.4375 m³
